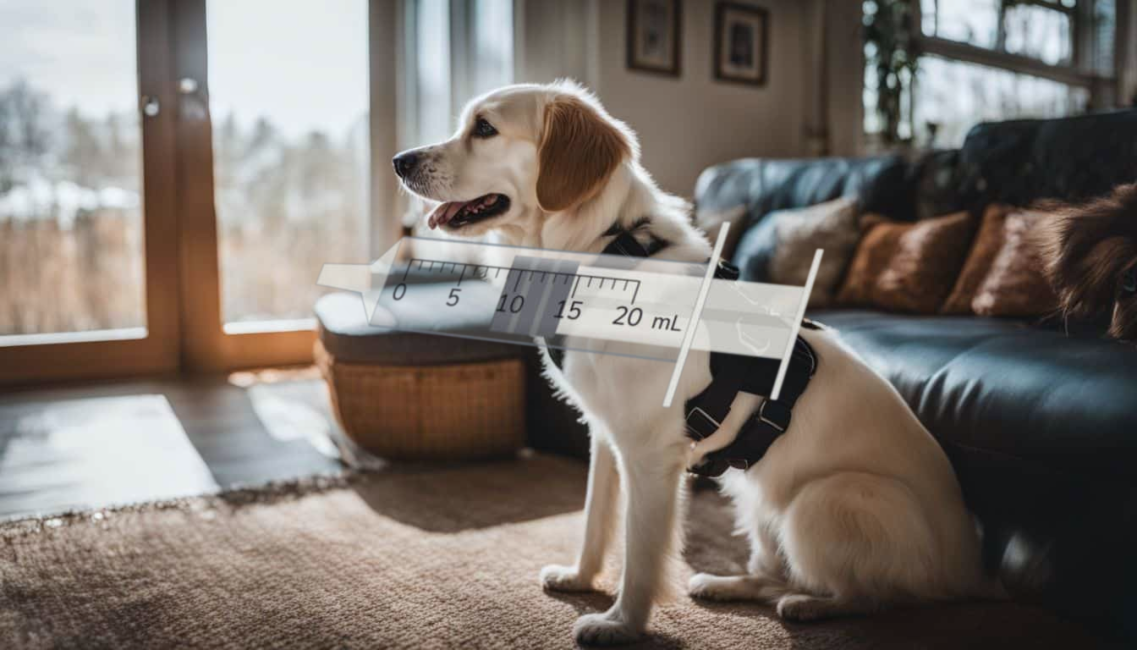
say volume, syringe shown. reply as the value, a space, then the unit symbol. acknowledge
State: 9 mL
